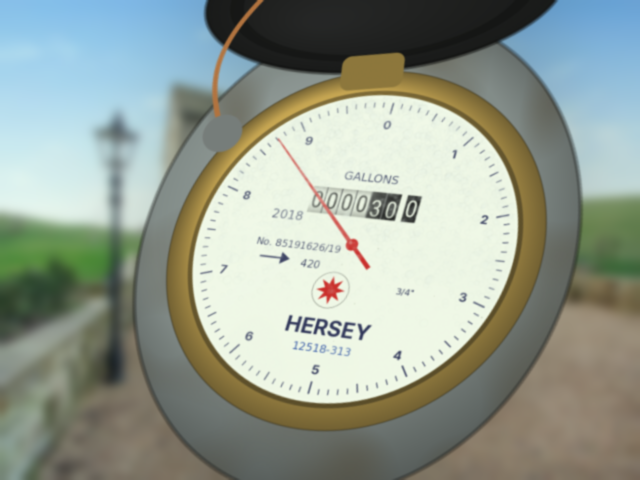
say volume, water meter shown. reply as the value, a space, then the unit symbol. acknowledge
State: 298.7 gal
